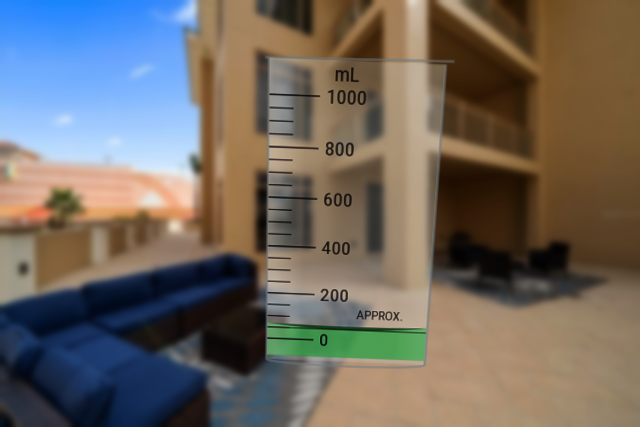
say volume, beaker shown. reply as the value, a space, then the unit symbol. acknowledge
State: 50 mL
